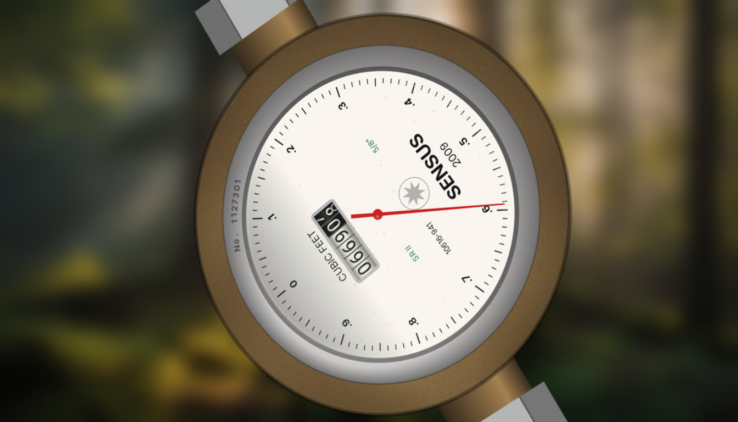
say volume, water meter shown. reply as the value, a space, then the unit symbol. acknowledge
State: 66907.59 ft³
